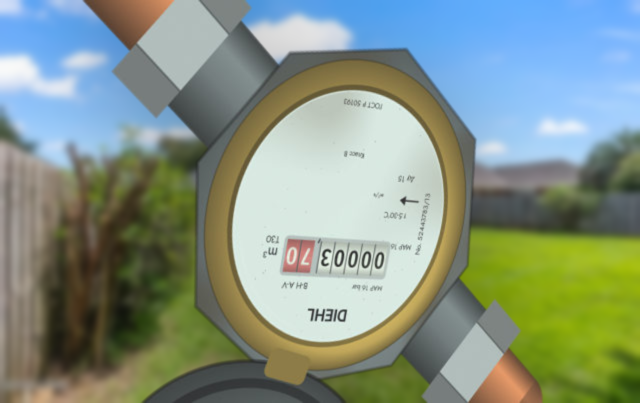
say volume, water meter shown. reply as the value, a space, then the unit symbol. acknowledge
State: 3.70 m³
